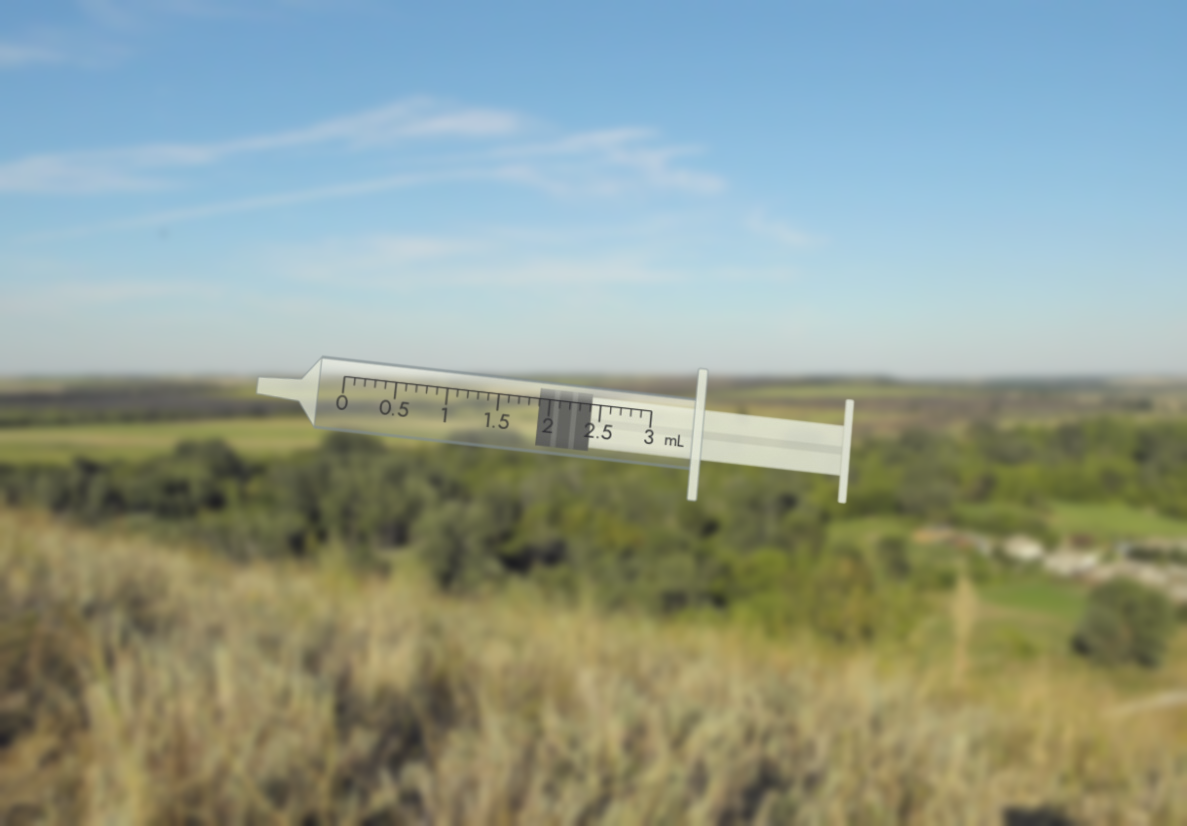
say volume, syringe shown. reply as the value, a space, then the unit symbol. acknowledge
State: 1.9 mL
